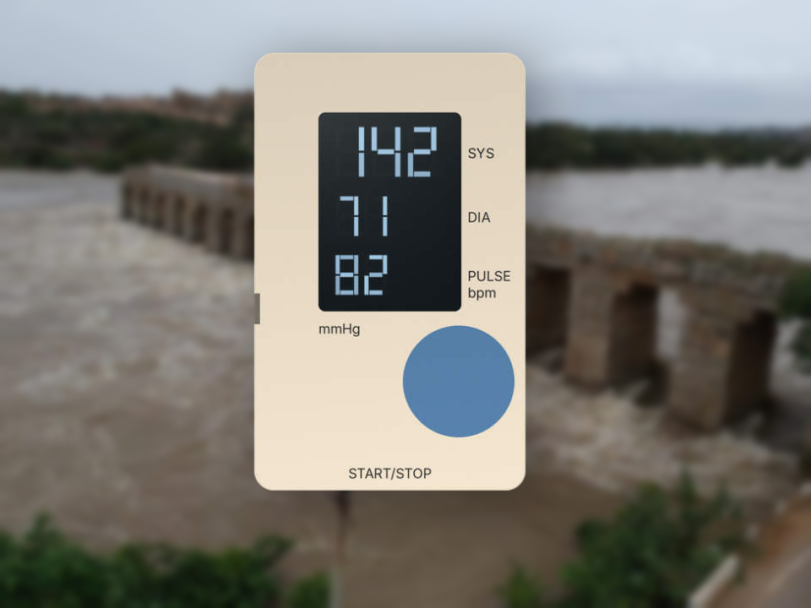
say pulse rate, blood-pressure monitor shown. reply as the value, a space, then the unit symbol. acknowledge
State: 82 bpm
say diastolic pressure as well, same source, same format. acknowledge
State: 71 mmHg
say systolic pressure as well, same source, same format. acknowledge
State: 142 mmHg
